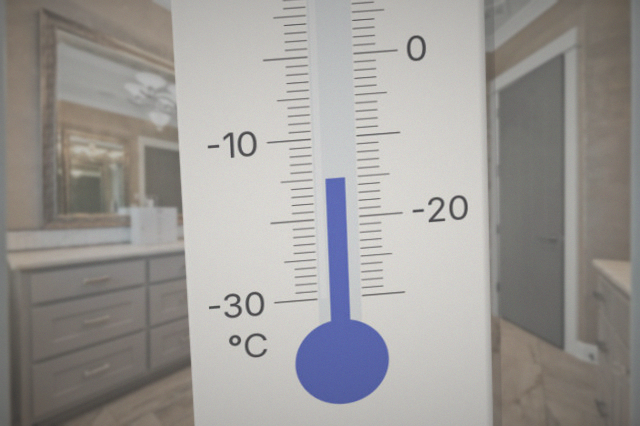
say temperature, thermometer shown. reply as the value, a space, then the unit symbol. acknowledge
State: -15 °C
